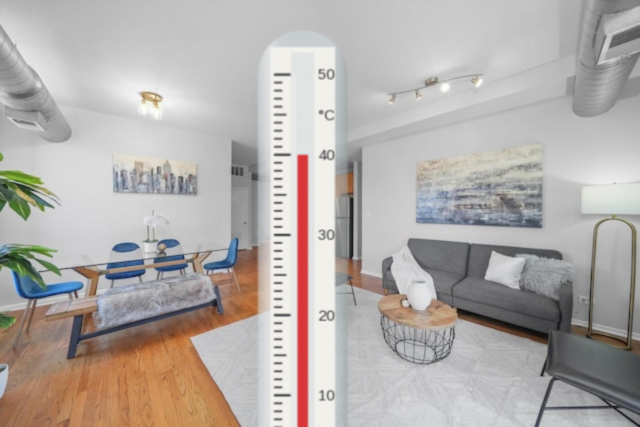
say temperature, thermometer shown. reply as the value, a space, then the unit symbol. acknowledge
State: 40 °C
